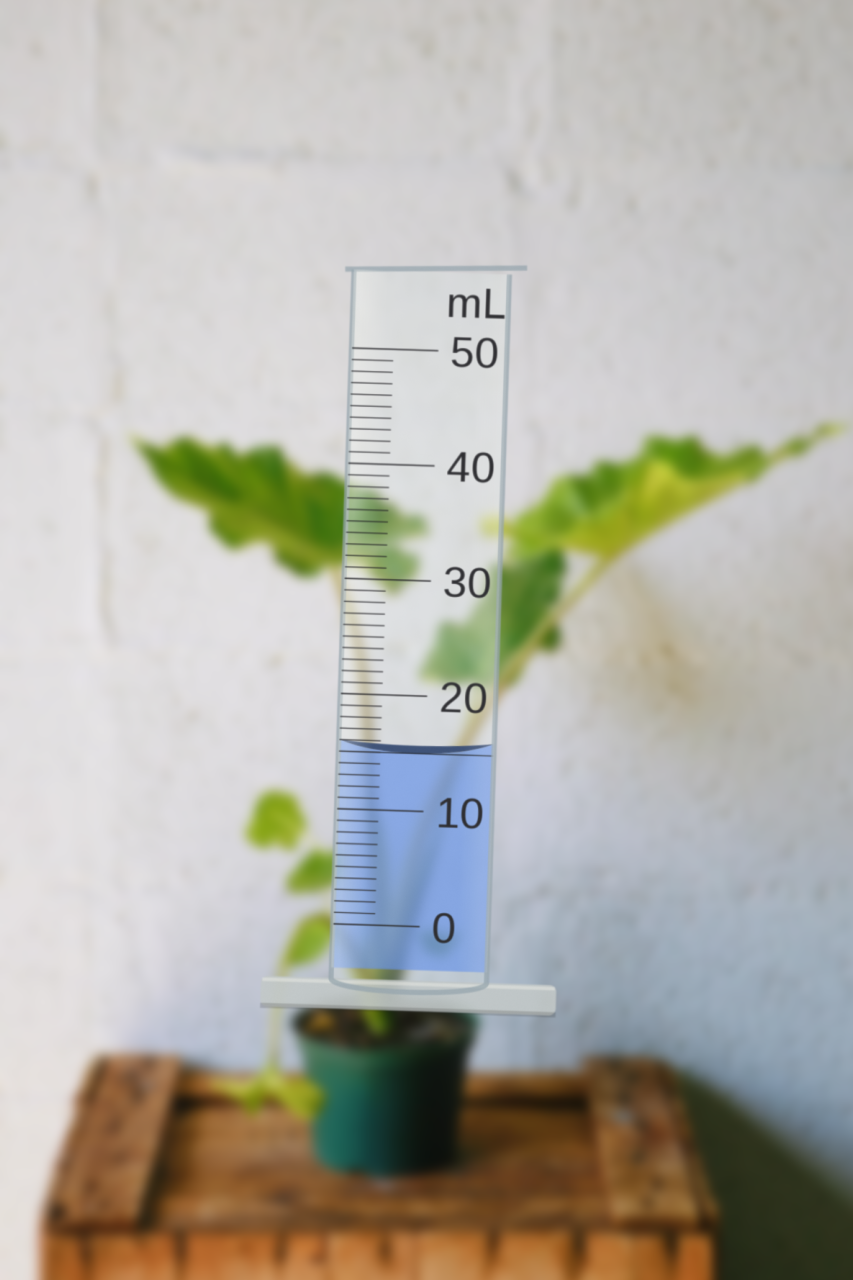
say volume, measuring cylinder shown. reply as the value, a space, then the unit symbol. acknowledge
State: 15 mL
